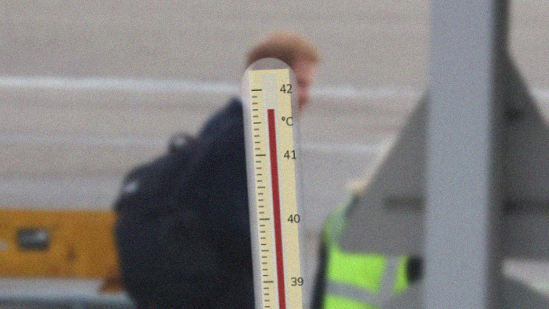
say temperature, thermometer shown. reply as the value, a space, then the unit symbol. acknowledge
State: 41.7 °C
